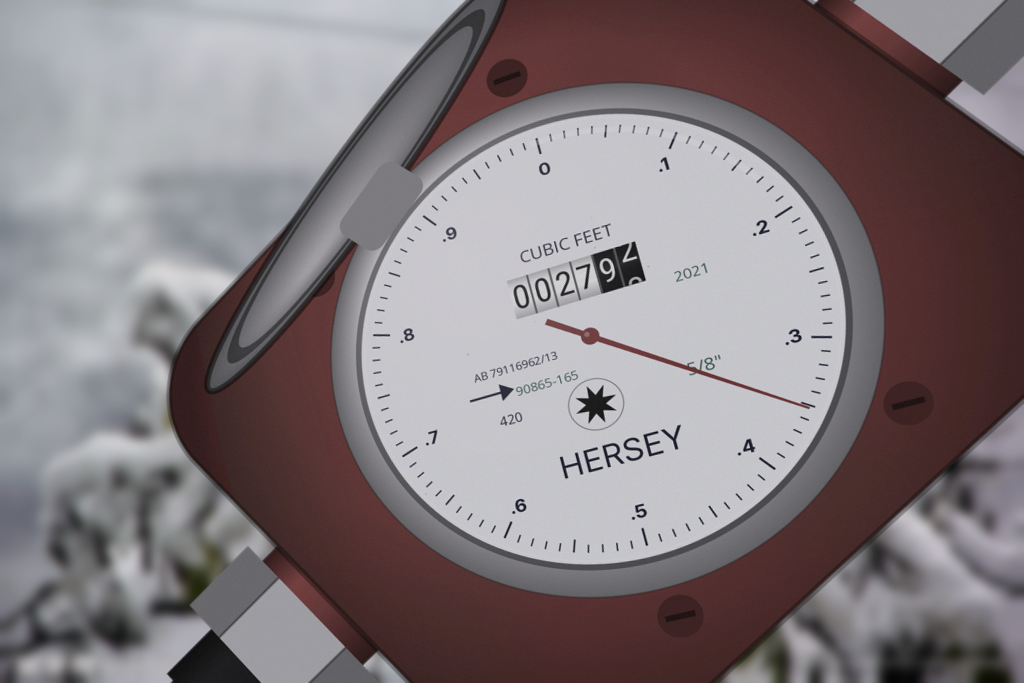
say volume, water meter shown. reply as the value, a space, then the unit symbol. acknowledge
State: 2792.35 ft³
